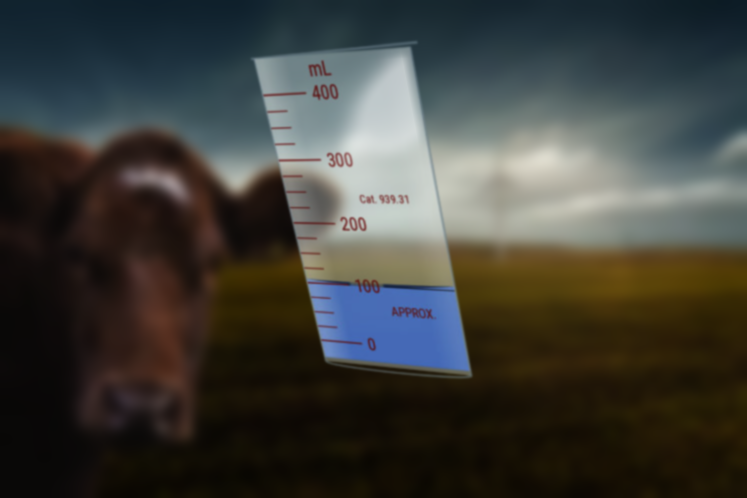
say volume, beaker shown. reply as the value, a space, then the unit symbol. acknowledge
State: 100 mL
